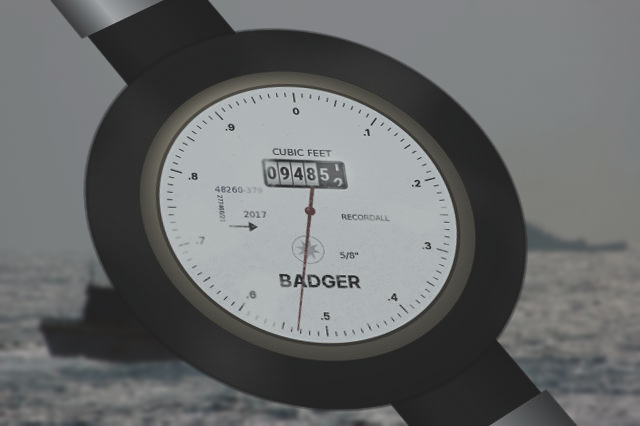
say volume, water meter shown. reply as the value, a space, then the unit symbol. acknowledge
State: 94851.53 ft³
